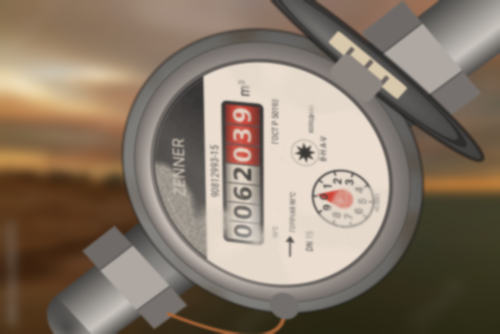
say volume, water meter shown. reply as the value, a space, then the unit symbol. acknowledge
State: 62.0390 m³
